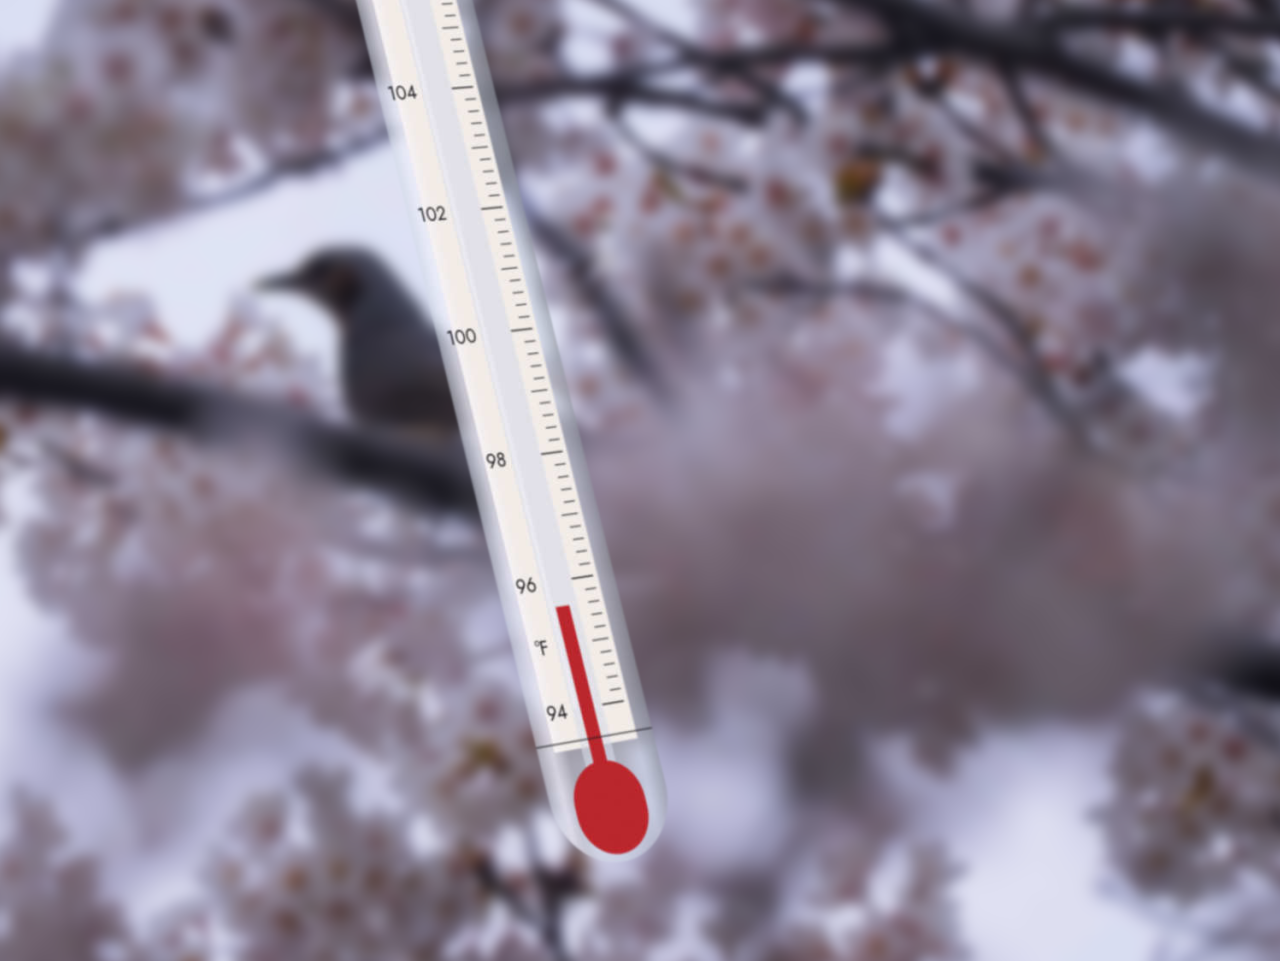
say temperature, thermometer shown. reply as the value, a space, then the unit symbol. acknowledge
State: 95.6 °F
